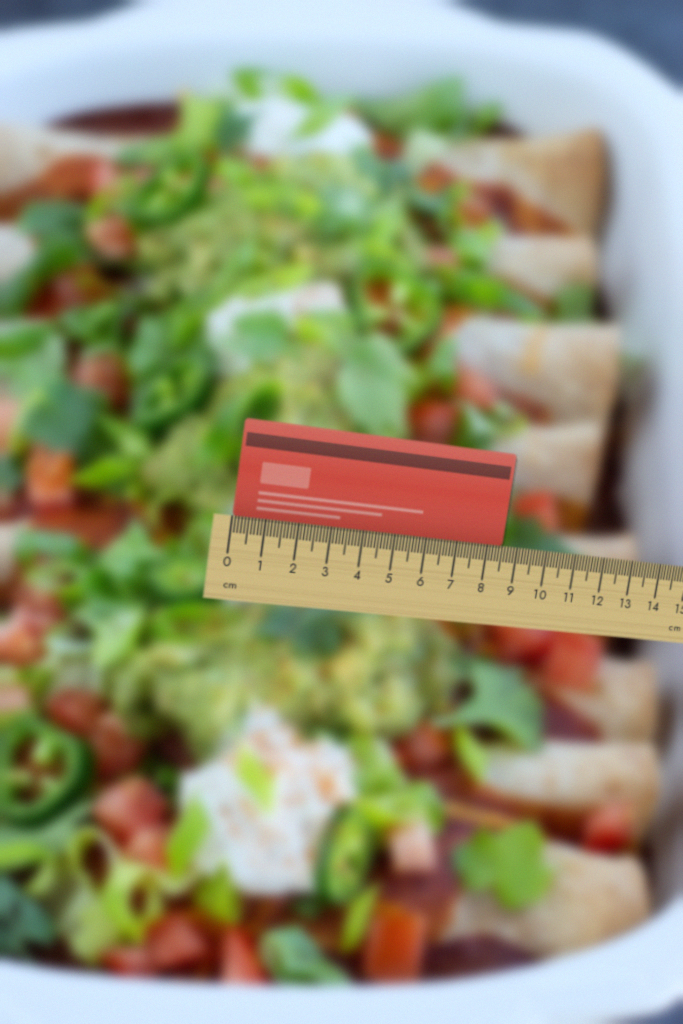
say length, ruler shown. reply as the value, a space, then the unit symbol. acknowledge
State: 8.5 cm
